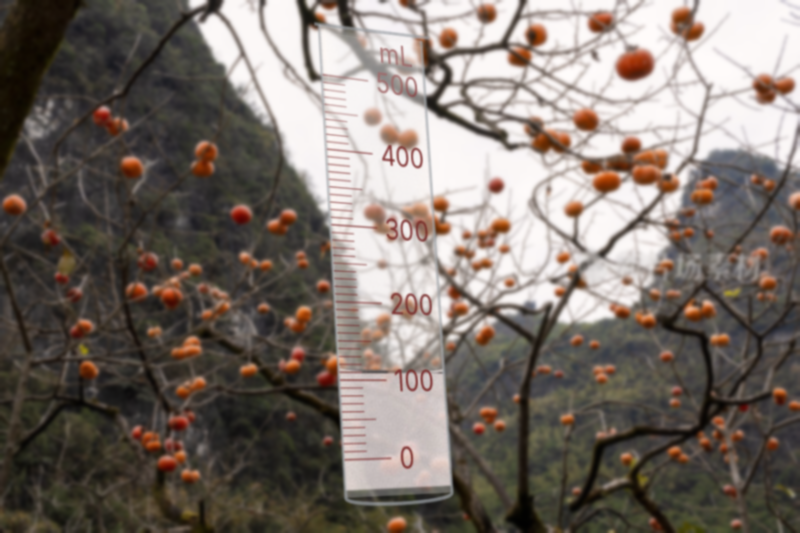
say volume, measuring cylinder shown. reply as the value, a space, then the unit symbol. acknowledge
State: 110 mL
